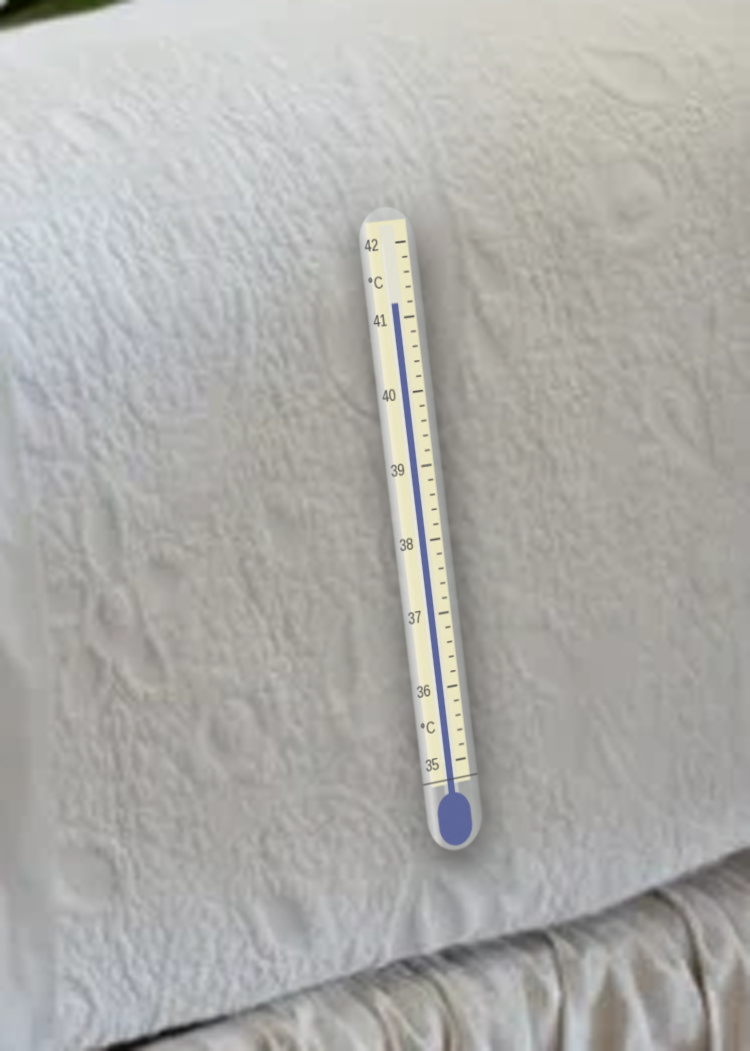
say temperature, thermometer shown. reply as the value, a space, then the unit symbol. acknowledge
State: 41.2 °C
